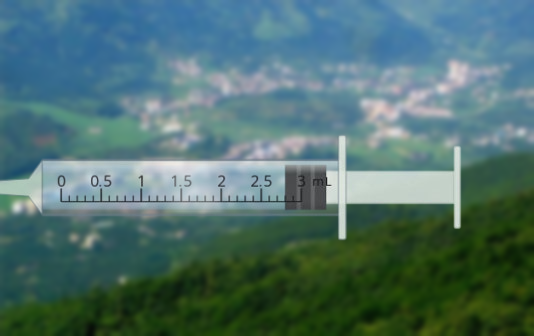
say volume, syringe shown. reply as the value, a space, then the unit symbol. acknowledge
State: 2.8 mL
